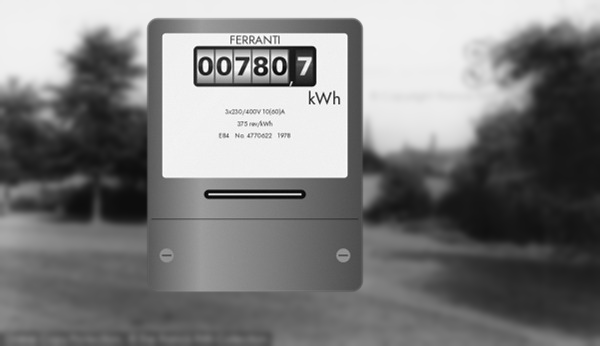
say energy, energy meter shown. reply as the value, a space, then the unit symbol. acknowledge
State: 780.7 kWh
